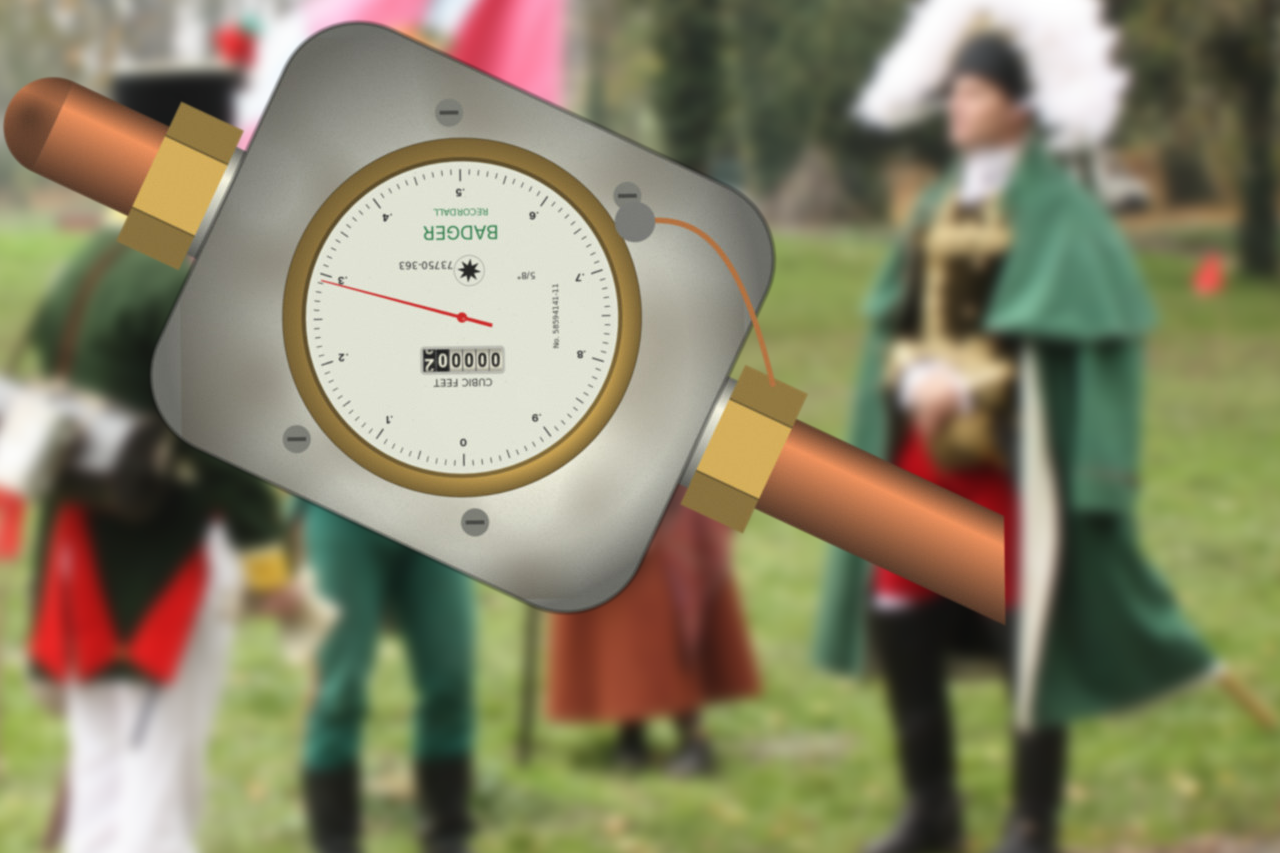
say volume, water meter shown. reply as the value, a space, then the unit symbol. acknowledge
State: 2.29 ft³
